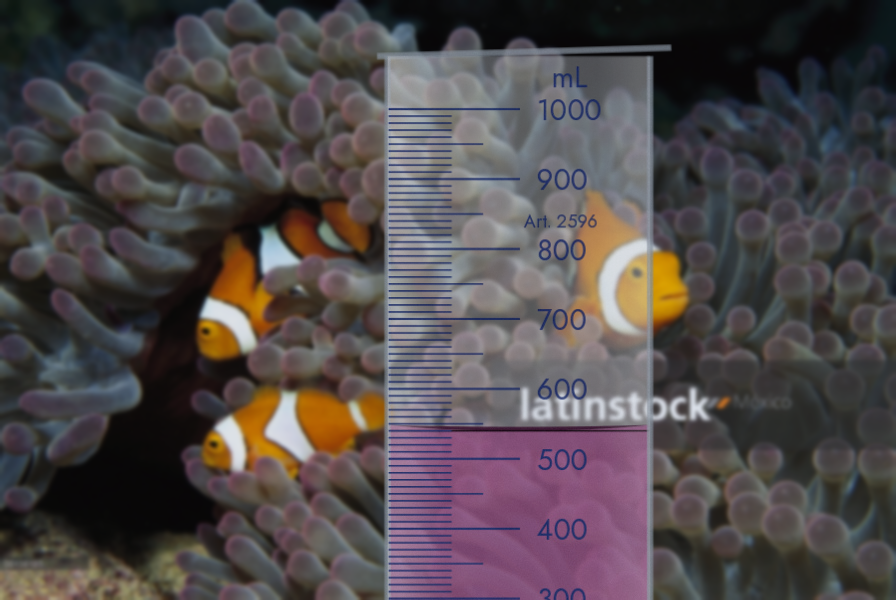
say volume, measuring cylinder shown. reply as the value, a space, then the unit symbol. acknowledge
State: 540 mL
